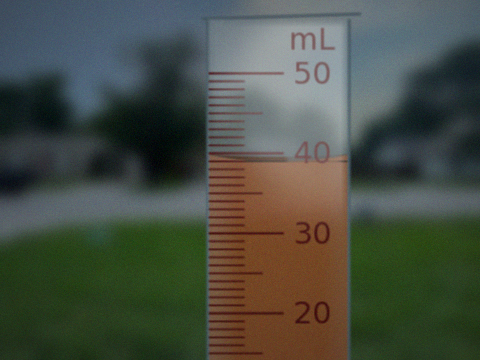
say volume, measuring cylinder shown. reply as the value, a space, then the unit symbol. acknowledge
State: 39 mL
